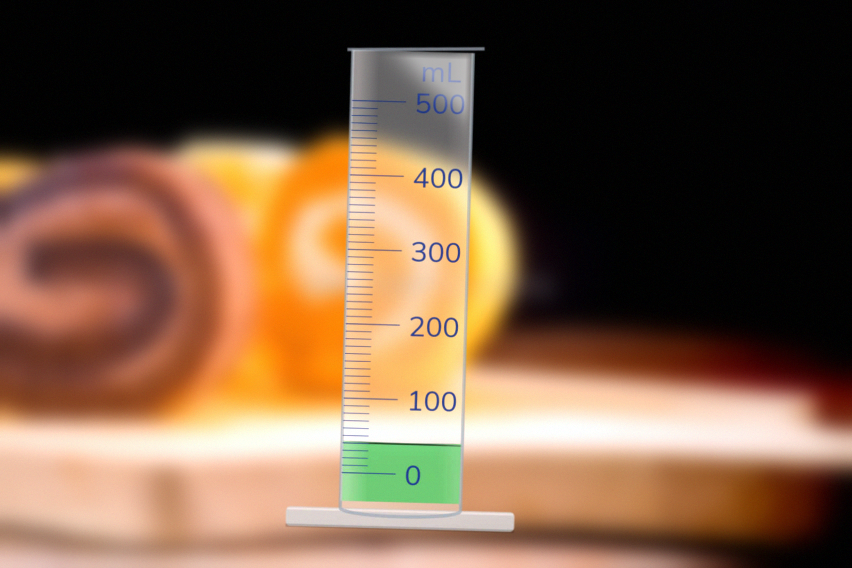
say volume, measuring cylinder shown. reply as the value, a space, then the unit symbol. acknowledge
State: 40 mL
